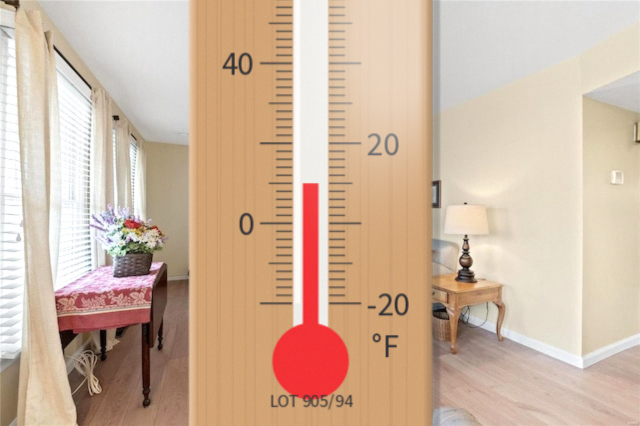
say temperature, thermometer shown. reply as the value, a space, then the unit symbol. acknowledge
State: 10 °F
